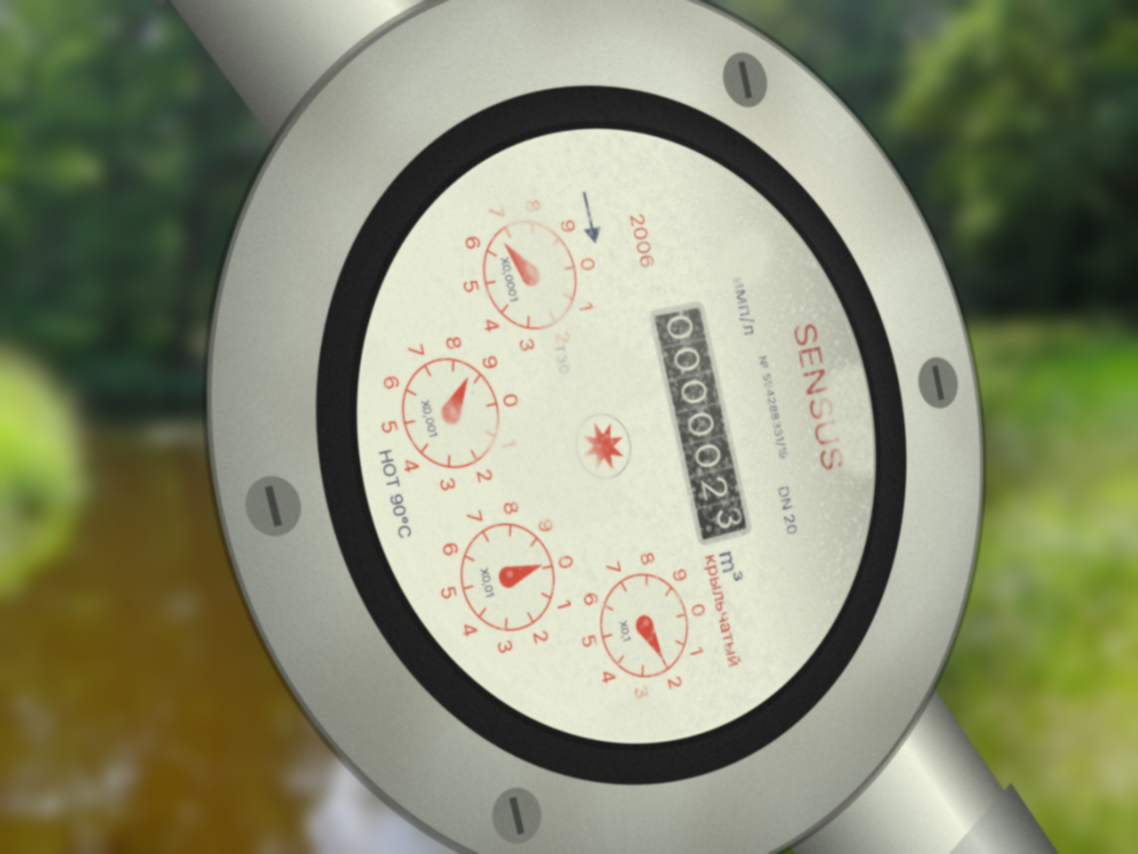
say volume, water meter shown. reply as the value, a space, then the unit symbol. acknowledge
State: 23.1986 m³
